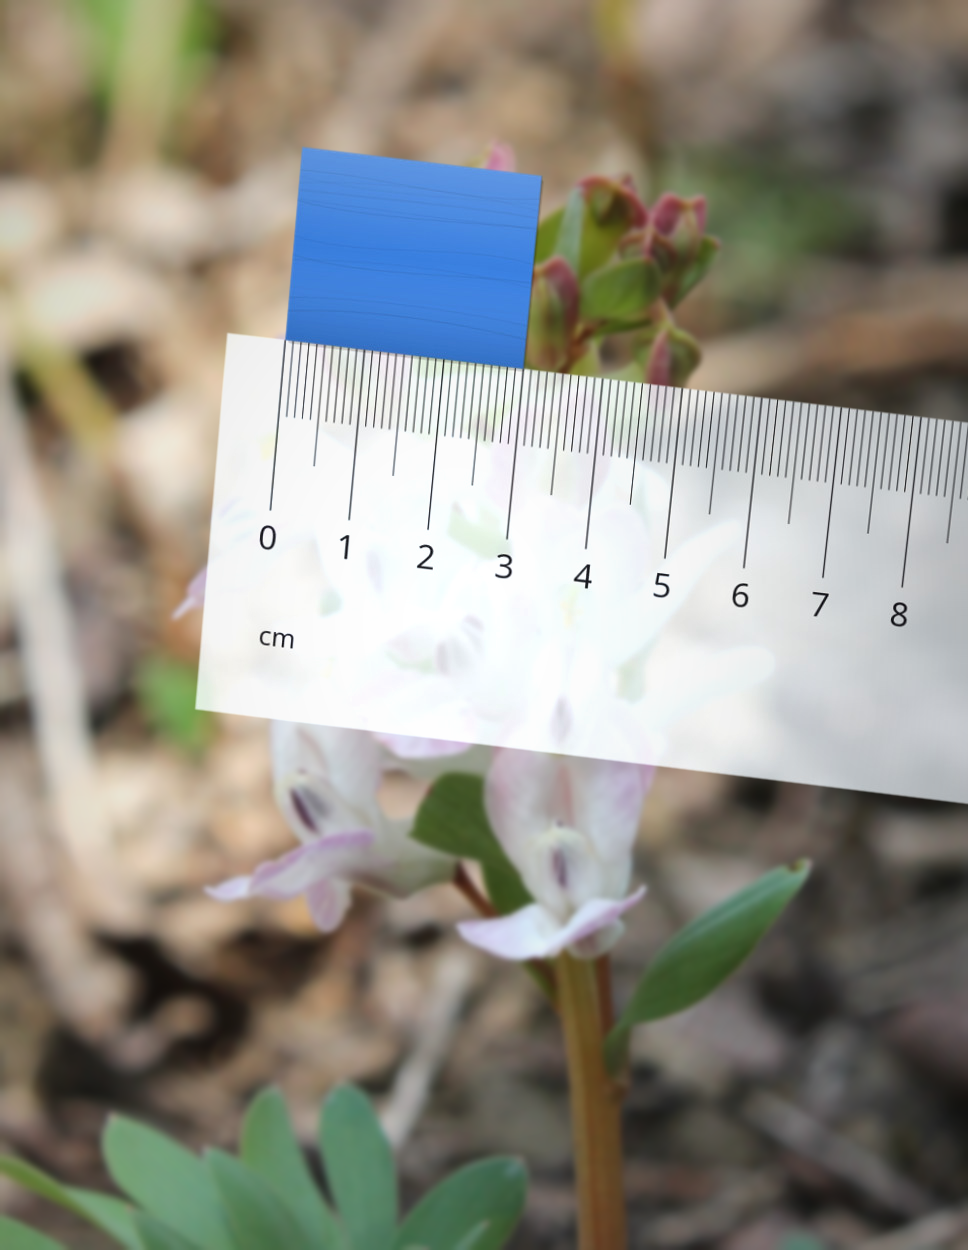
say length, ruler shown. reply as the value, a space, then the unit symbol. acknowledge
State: 3 cm
